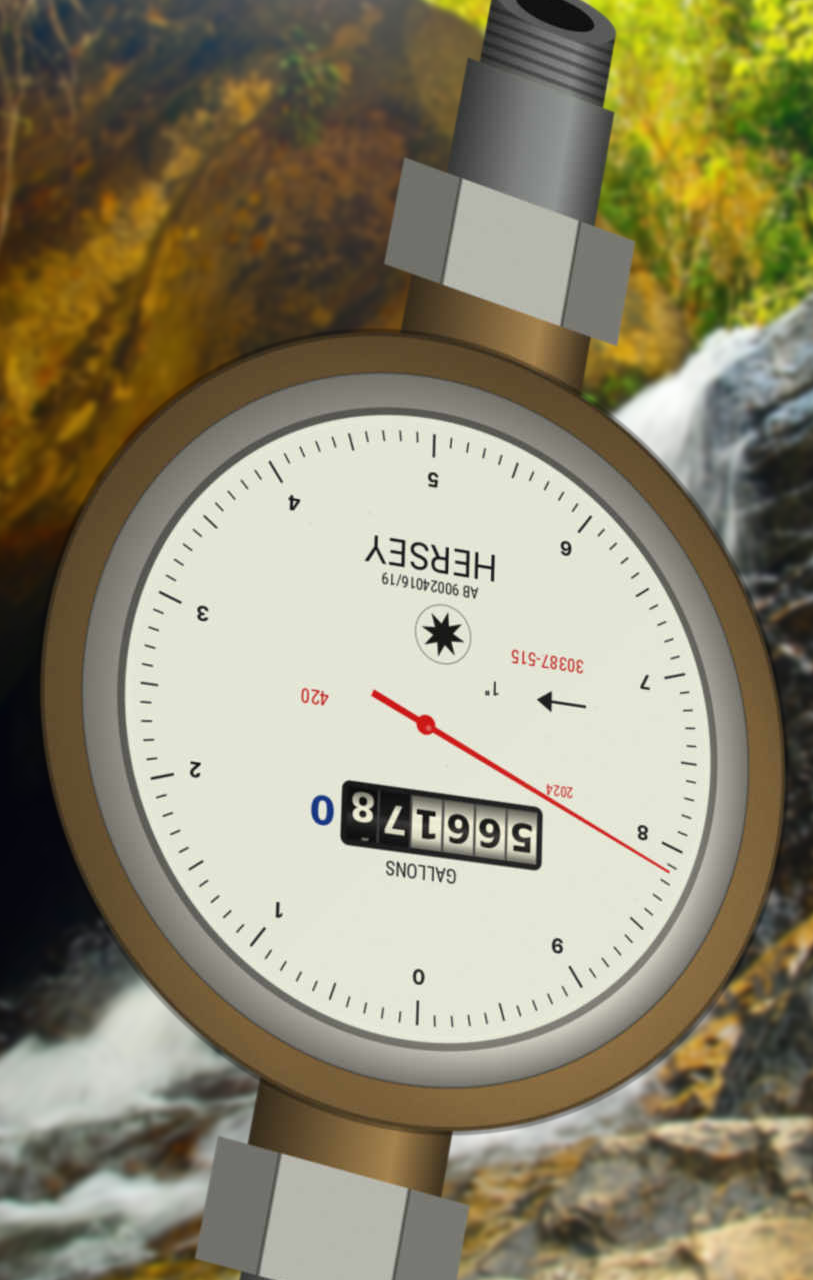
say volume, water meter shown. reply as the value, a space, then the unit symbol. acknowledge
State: 5661778.1 gal
